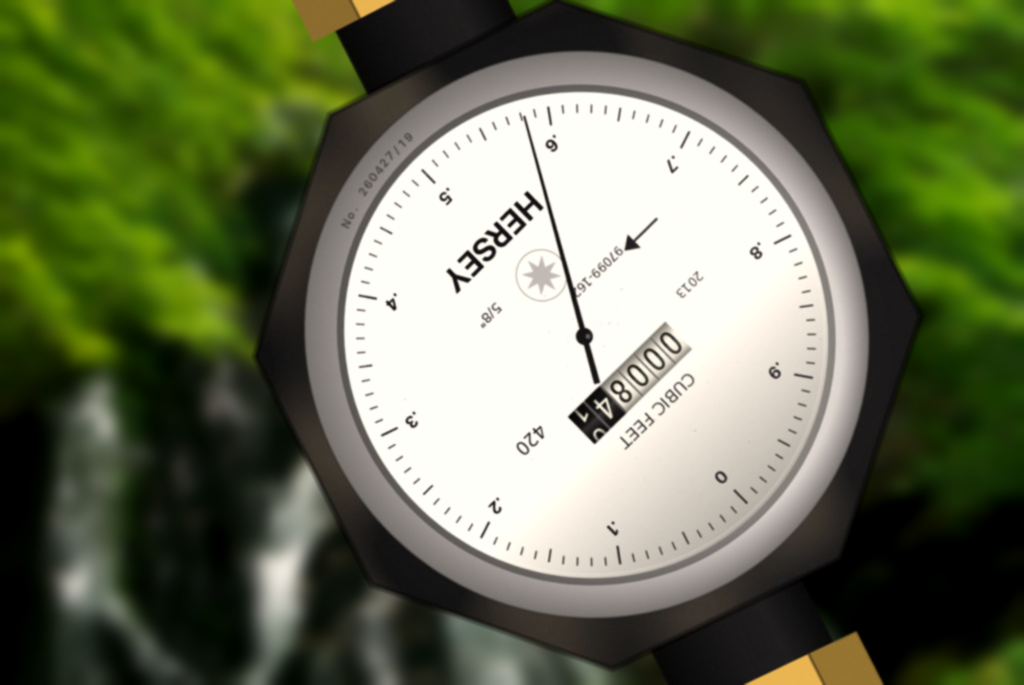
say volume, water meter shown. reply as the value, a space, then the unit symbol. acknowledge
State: 840.58 ft³
